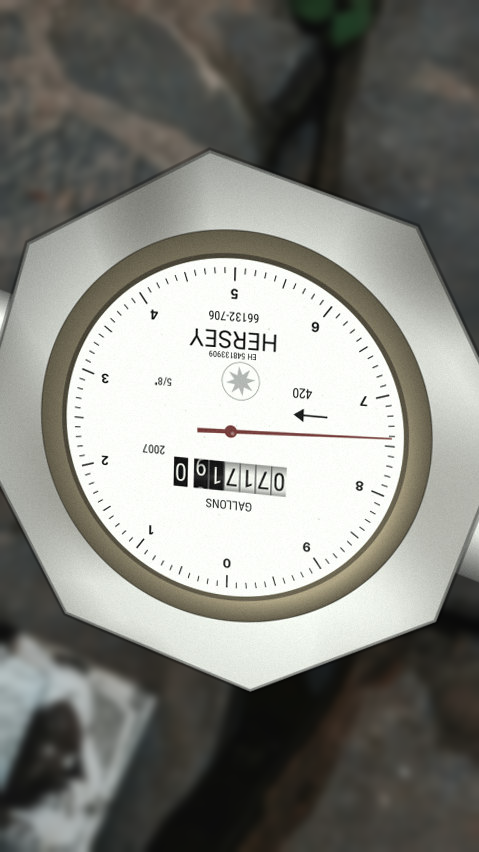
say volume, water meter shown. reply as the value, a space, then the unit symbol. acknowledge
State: 717187.4 gal
